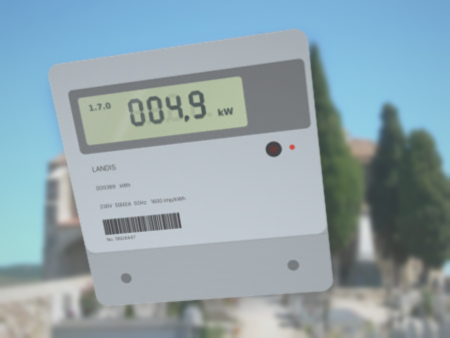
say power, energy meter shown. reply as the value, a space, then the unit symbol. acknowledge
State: 4.9 kW
